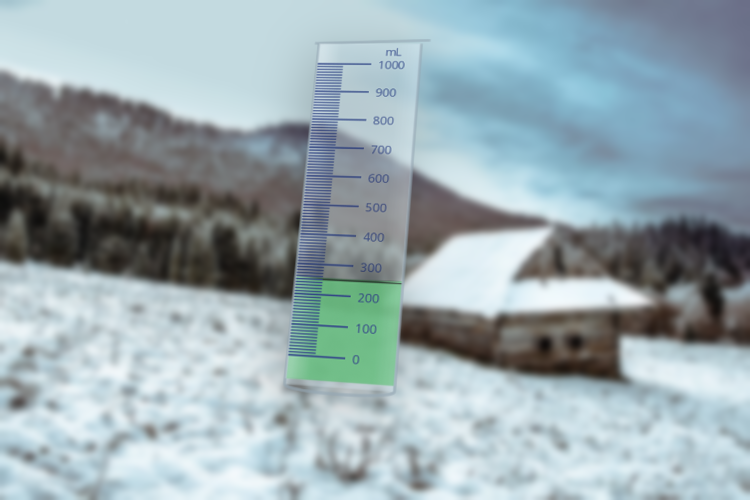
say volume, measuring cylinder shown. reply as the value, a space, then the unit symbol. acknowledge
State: 250 mL
